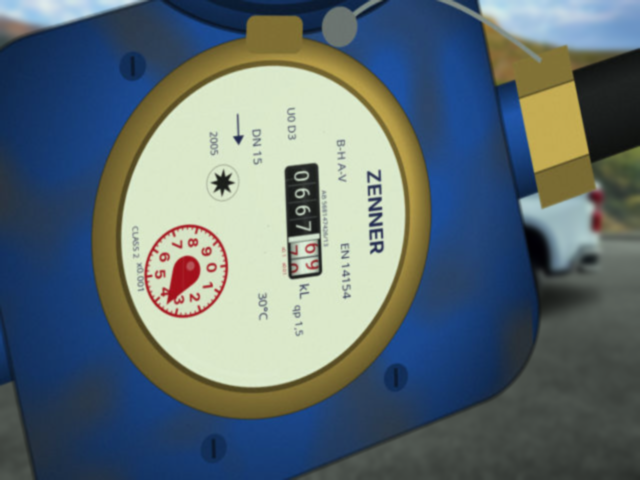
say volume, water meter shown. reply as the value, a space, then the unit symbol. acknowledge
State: 667.693 kL
